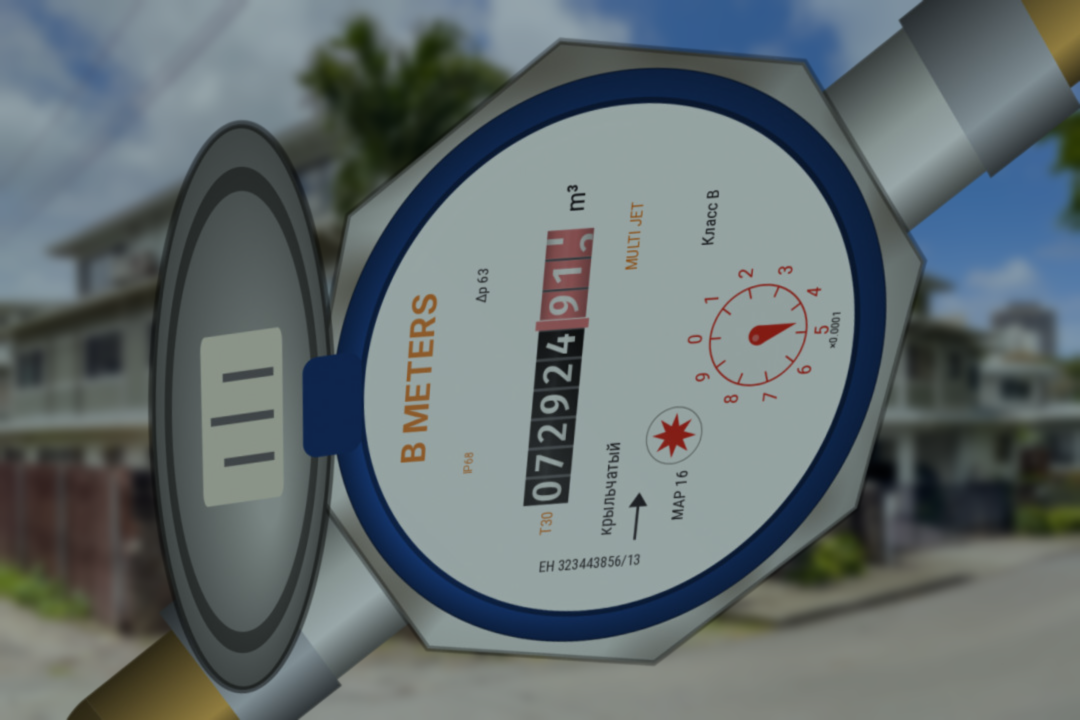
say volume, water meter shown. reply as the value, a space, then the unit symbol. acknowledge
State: 72924.9114 m³
